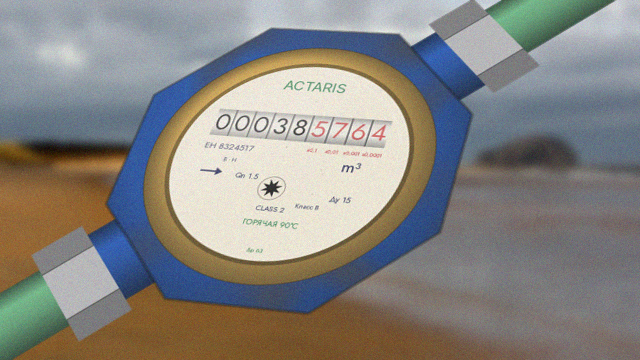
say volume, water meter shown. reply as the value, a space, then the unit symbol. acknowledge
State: 38.5764 m³
